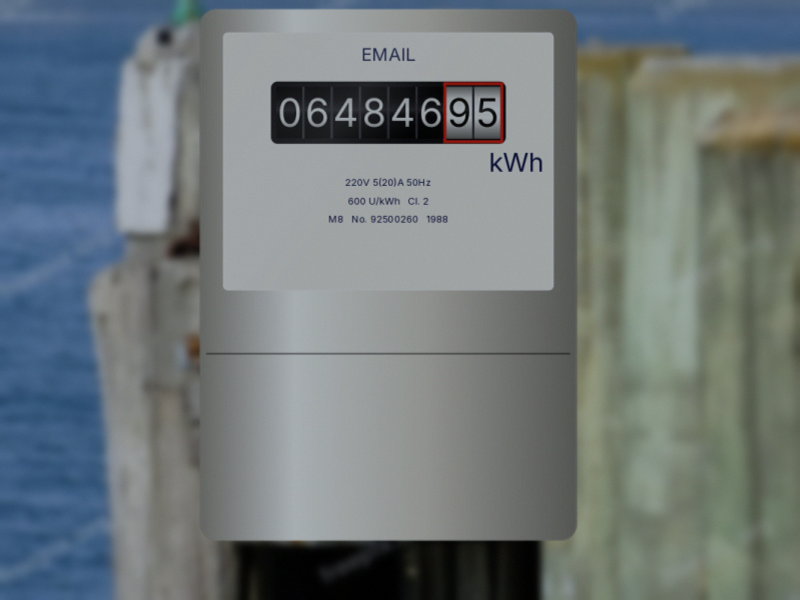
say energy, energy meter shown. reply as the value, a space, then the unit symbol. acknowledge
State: 64846.95 kWh
